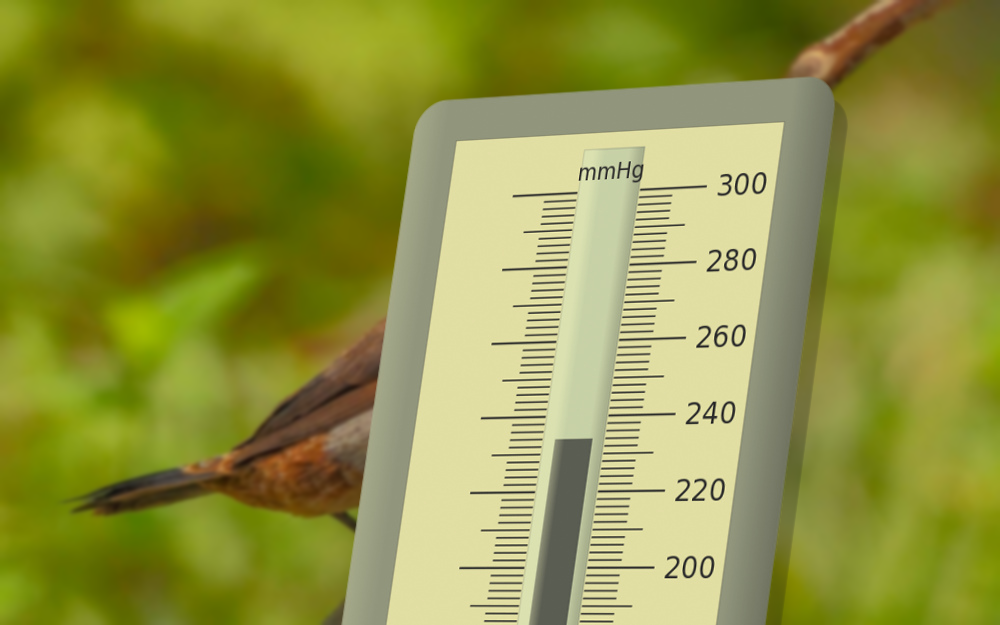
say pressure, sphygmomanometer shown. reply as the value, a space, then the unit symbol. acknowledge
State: 234 mmHg
